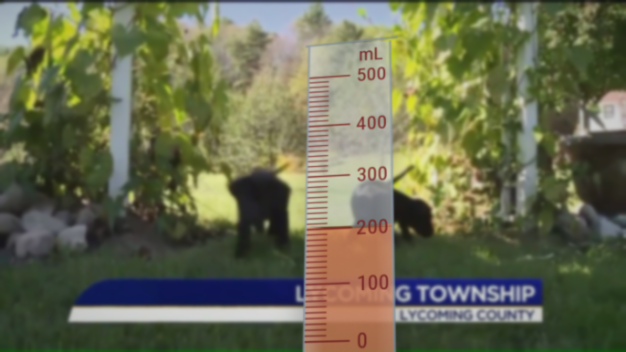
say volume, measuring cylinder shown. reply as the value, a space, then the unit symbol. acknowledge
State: 200 mL
